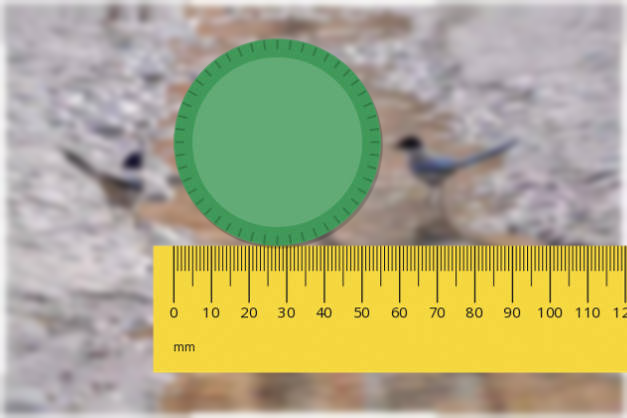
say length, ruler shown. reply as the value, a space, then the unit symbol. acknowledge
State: 55 mm
